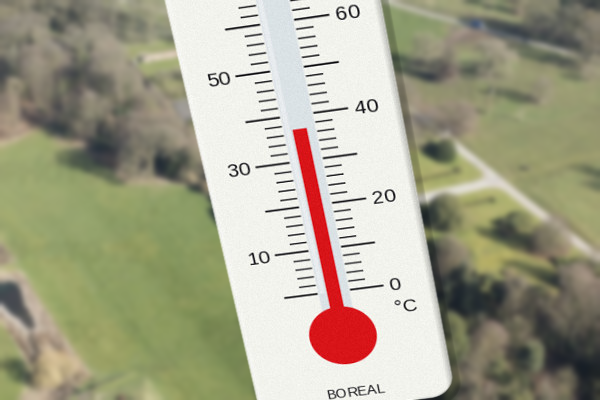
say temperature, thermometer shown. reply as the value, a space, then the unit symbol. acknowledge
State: 37 °C
